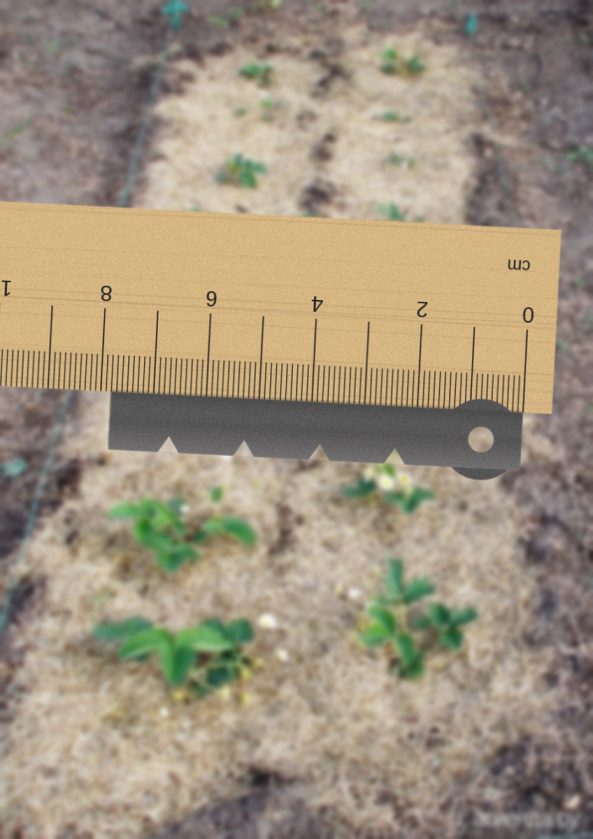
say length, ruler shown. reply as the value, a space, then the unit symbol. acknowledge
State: 7.8 cm
